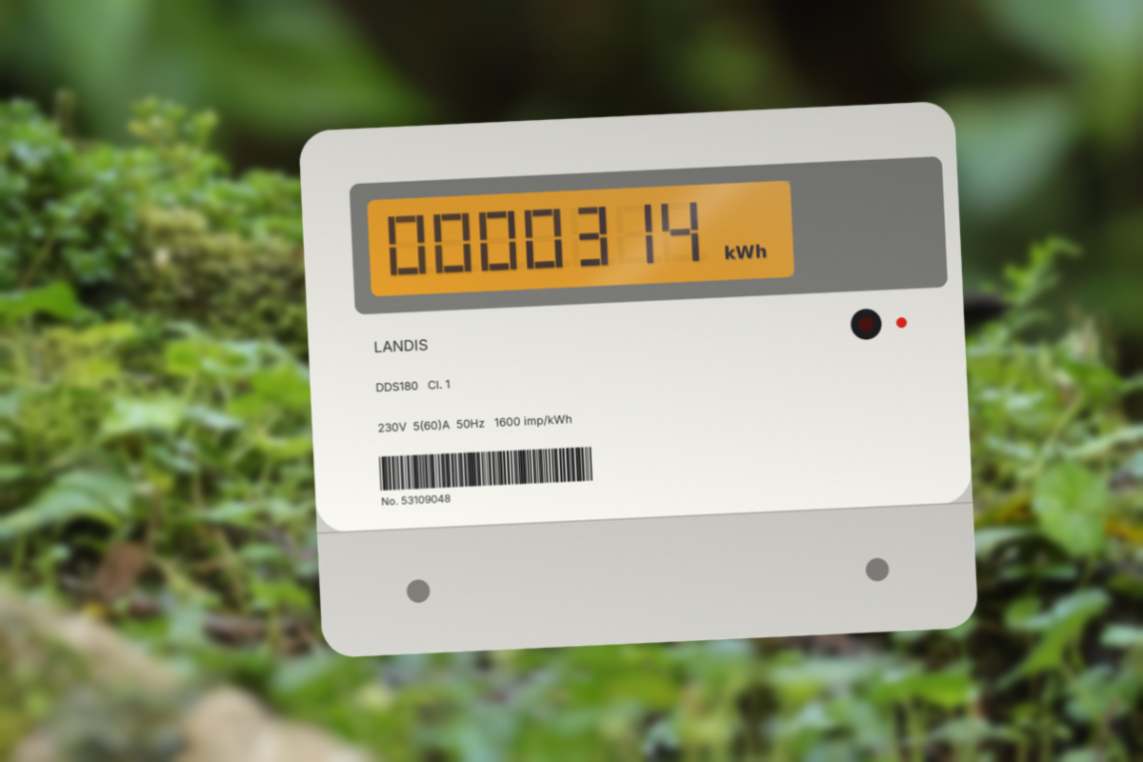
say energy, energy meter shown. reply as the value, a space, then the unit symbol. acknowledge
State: 314 kWh
